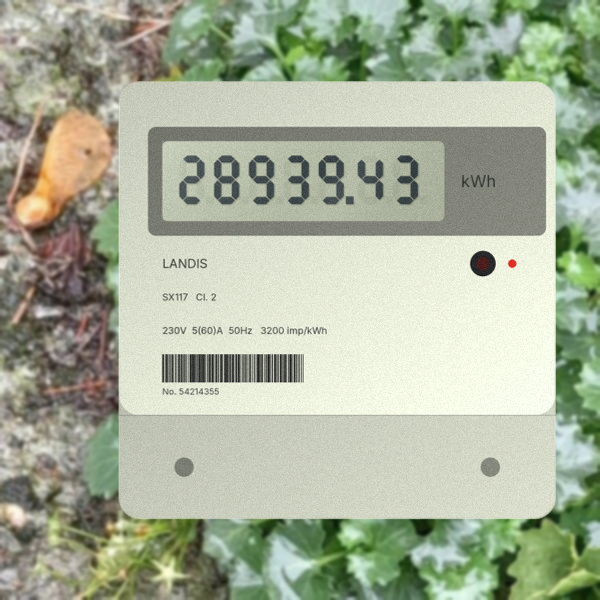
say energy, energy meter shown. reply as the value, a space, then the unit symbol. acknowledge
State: 28939.43 kWh
